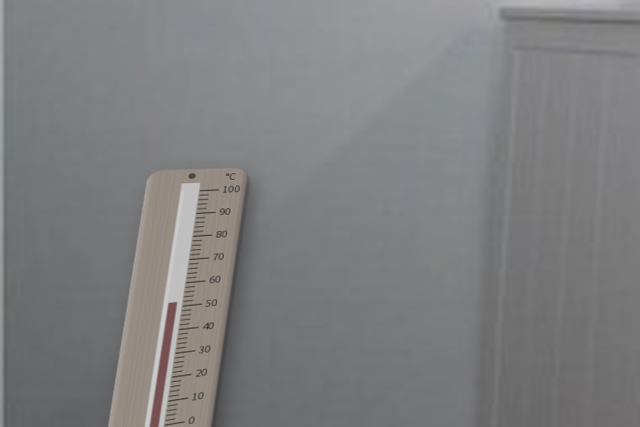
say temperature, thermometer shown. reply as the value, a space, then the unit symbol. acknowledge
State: 52 °C
